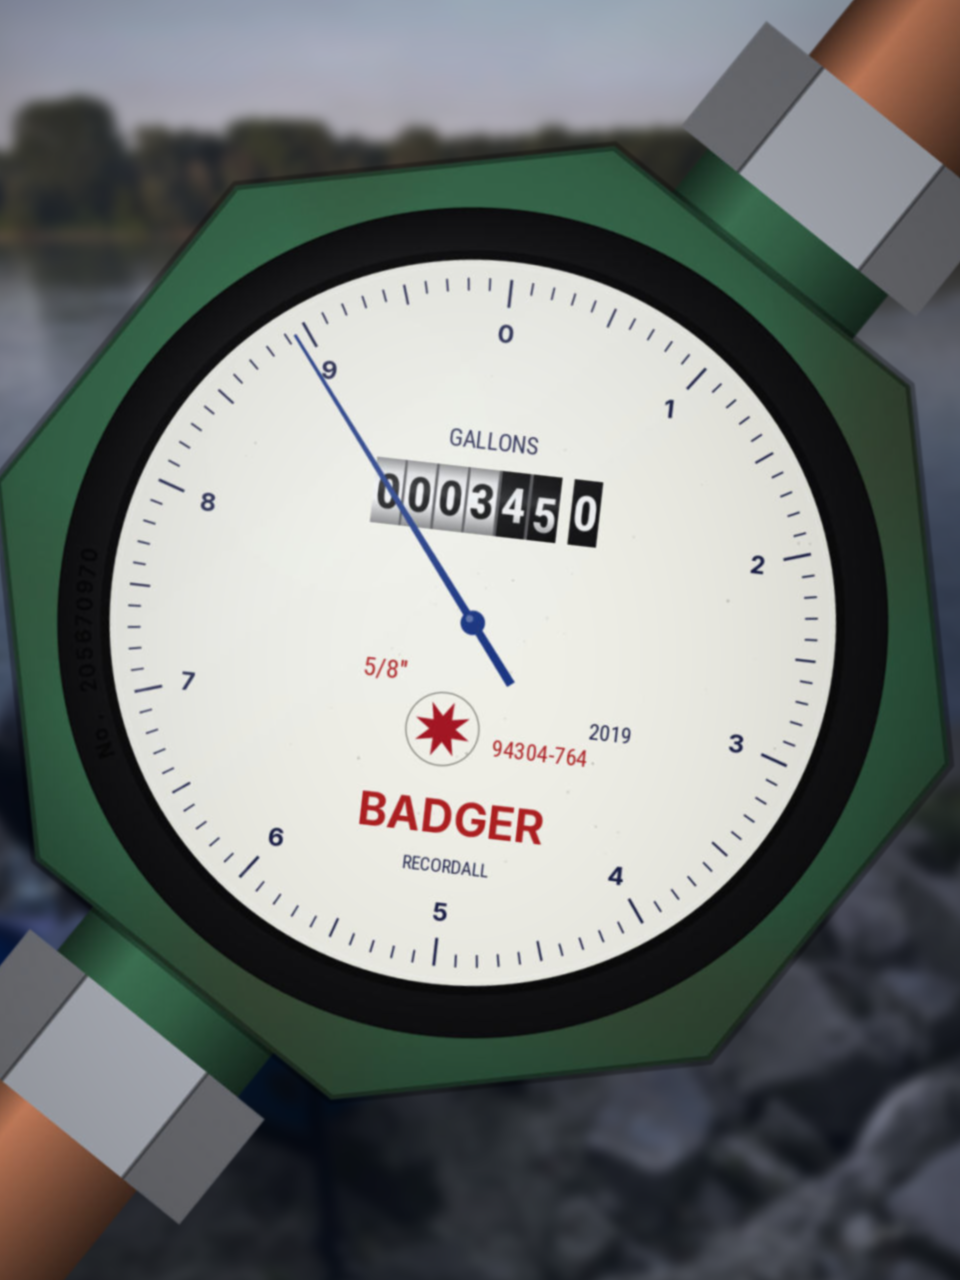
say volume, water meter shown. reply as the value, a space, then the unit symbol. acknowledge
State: 3448.9 gal
